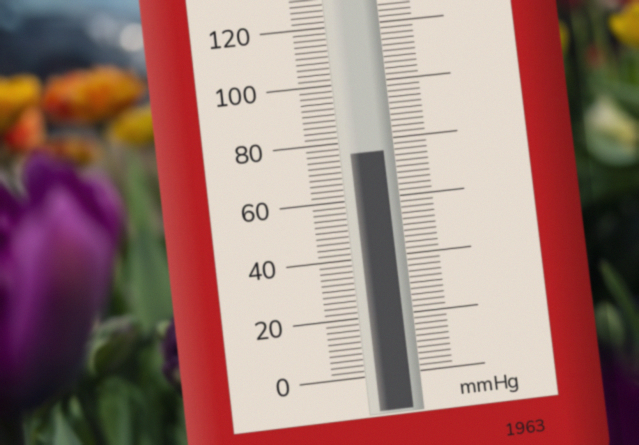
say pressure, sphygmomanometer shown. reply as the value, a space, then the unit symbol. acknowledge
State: 76 mmHg
